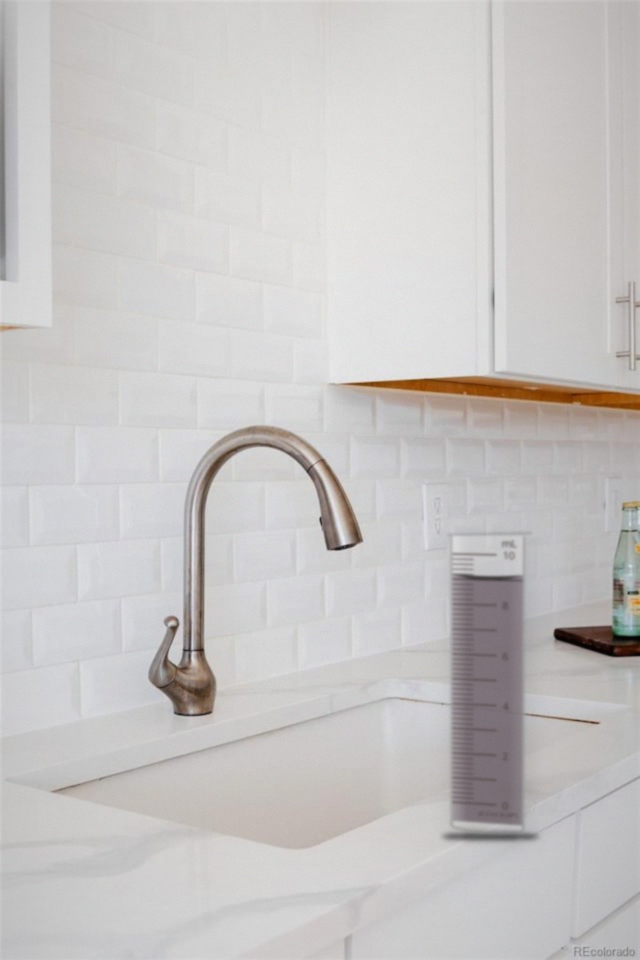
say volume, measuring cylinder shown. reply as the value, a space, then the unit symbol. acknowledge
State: 9 mL
